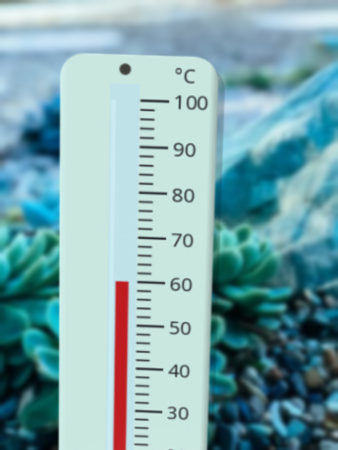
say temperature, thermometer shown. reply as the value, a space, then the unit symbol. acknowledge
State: 60 °C
